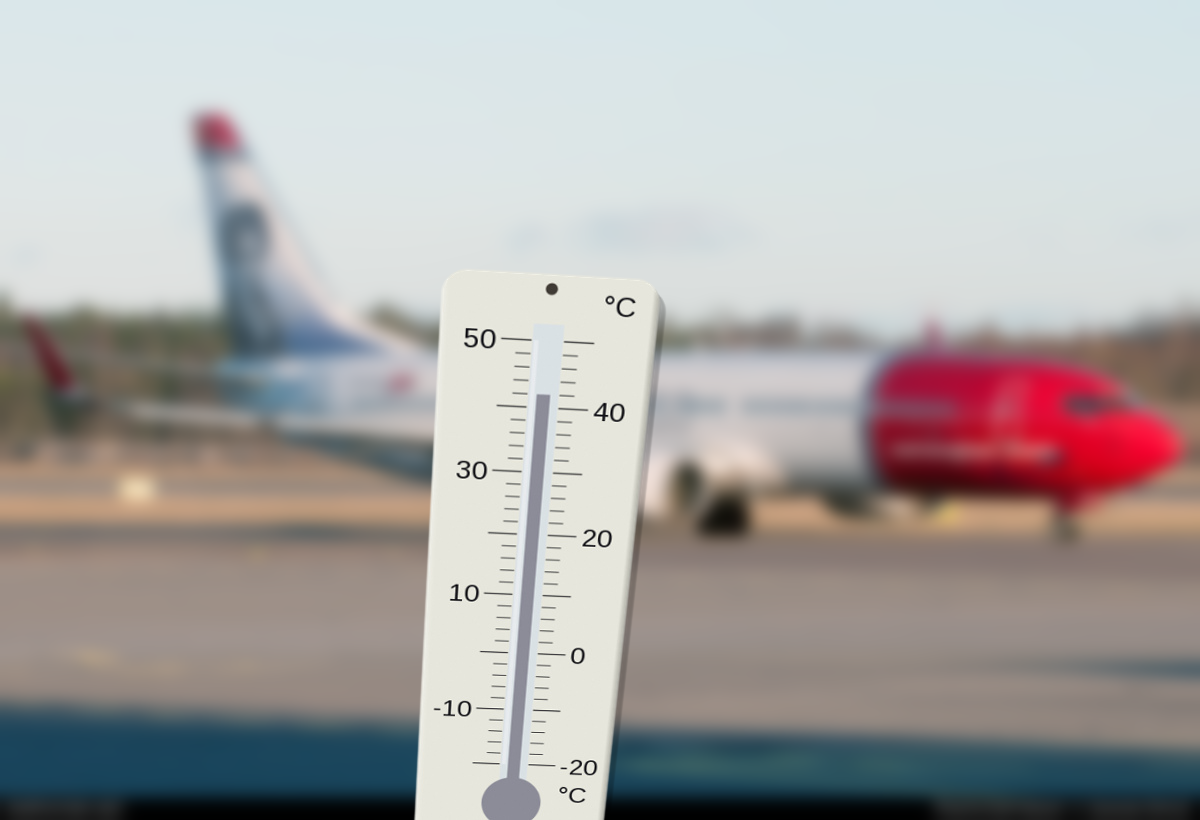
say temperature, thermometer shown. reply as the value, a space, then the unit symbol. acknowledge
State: 42 °C
